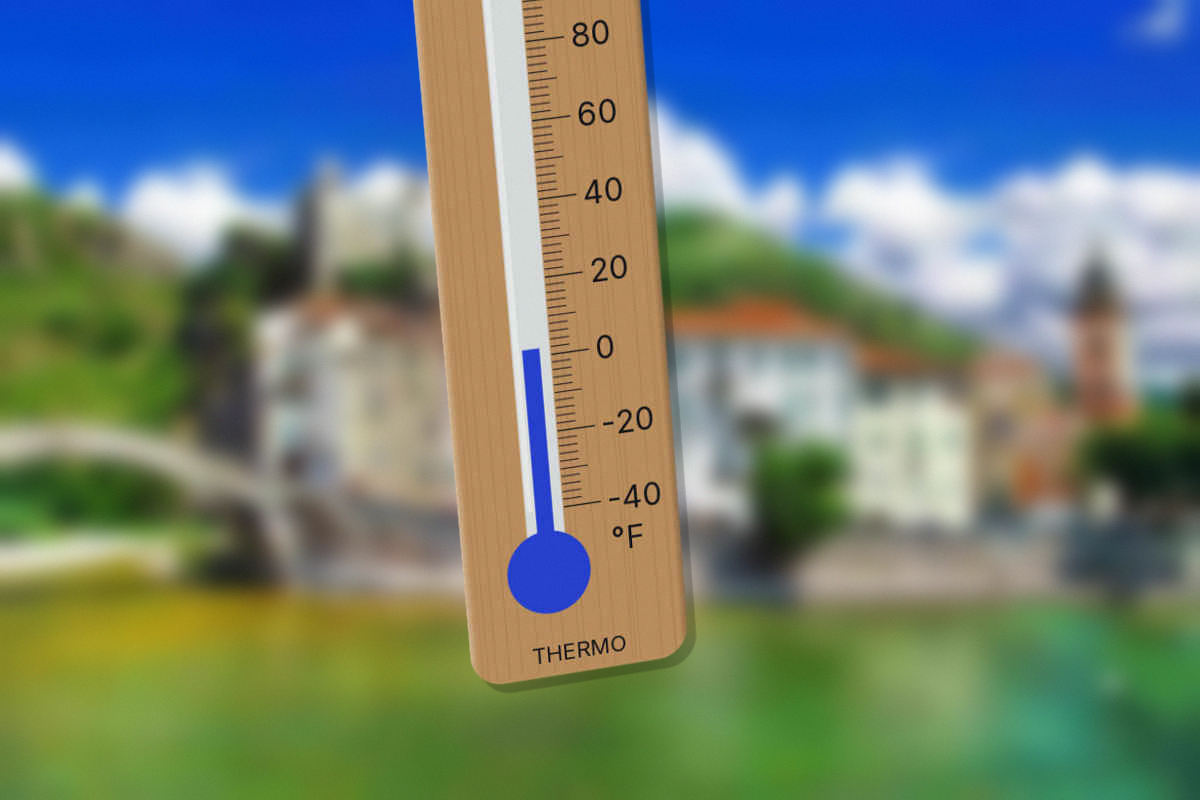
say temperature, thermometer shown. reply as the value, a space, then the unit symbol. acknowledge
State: 2 °F
